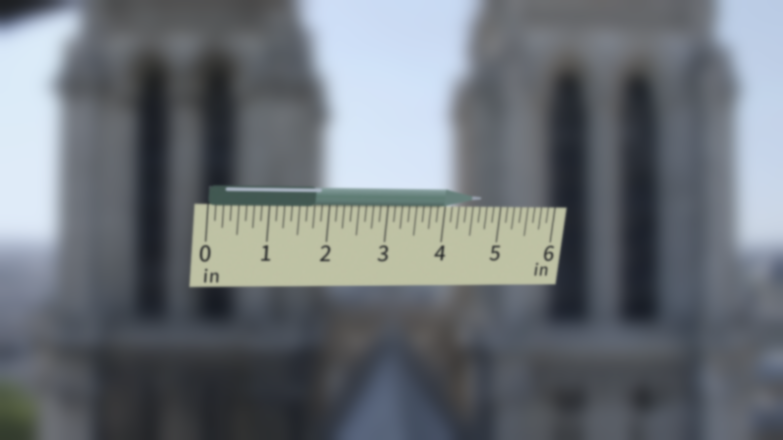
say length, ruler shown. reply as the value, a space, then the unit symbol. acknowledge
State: 4.625 in
